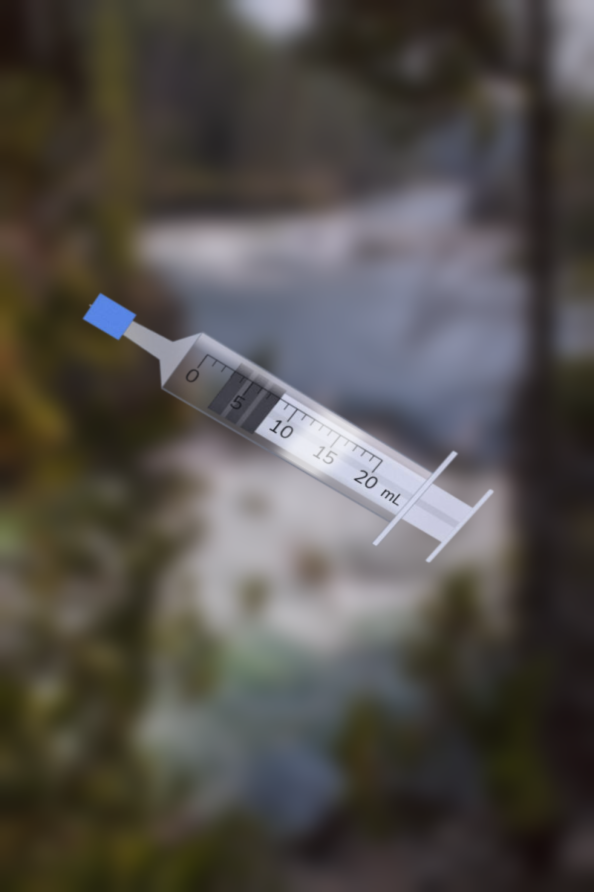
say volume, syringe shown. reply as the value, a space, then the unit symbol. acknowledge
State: 3 mL
